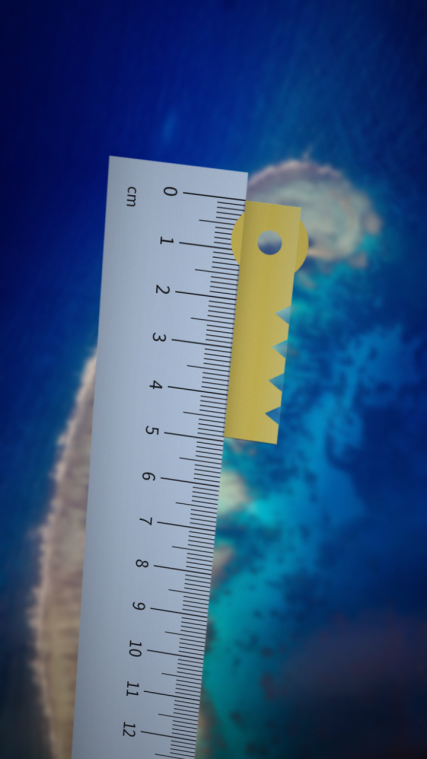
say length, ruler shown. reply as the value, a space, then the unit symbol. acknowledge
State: 4.9 cm
